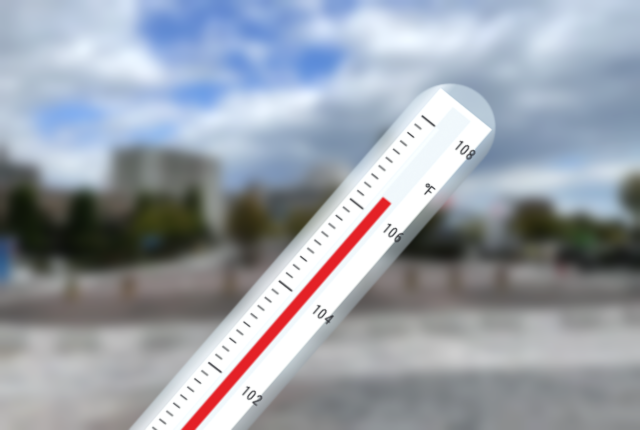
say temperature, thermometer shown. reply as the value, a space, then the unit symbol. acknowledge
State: 106.4 °F
